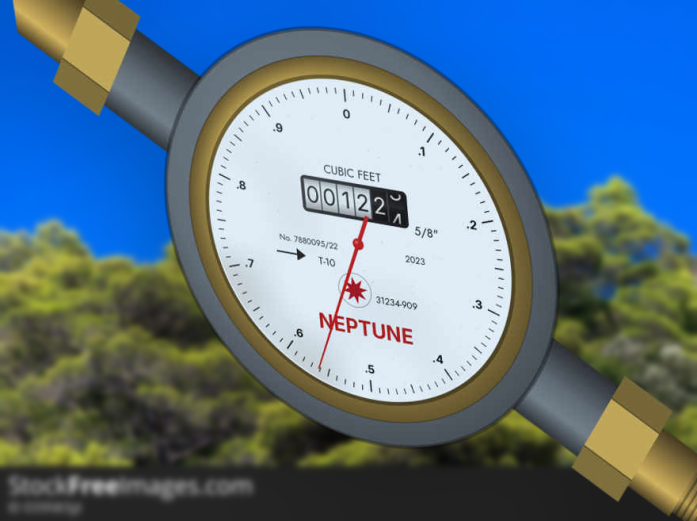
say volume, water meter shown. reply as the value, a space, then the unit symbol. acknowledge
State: 1223.56 ft³
